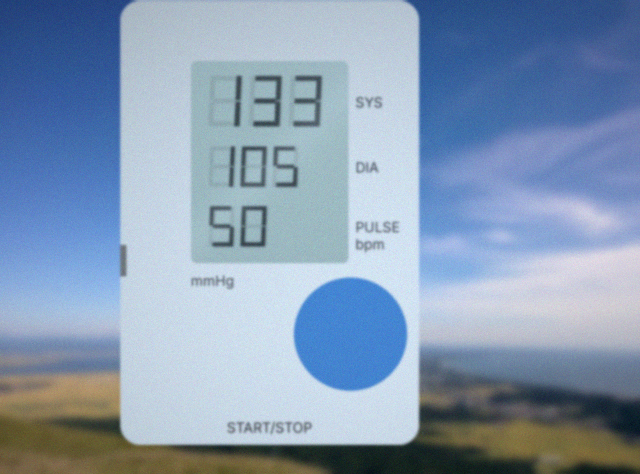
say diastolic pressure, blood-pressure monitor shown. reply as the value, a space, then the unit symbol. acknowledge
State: 105 mmHg
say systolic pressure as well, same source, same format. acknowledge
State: 133 mmHg
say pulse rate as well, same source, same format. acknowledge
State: 50 bpm
